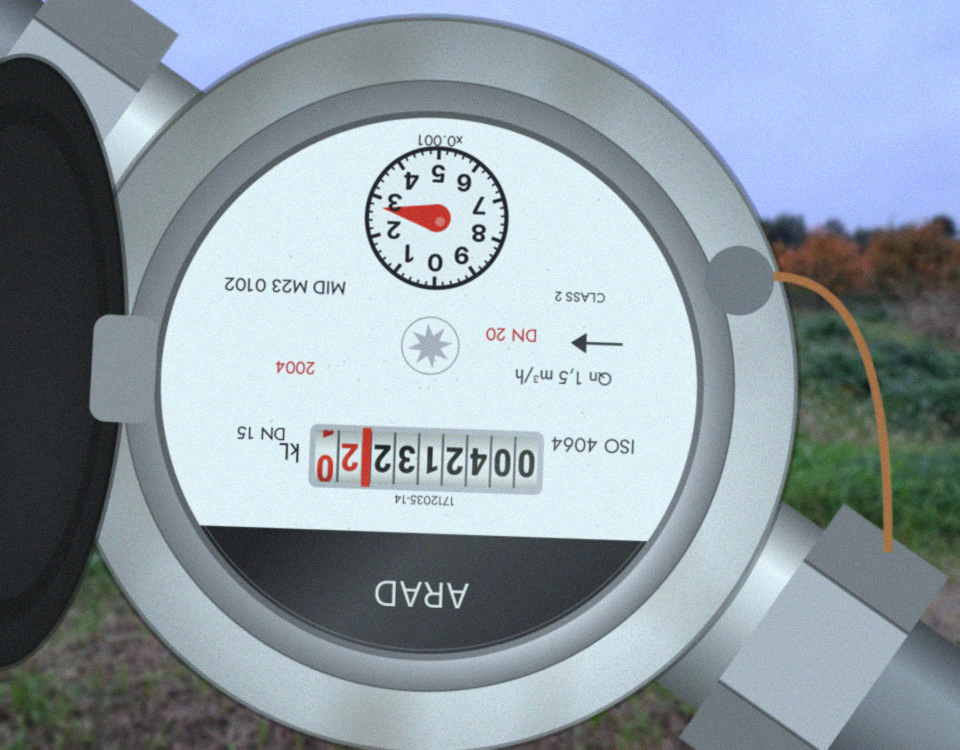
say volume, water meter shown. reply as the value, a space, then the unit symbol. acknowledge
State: 42132.202 kL
